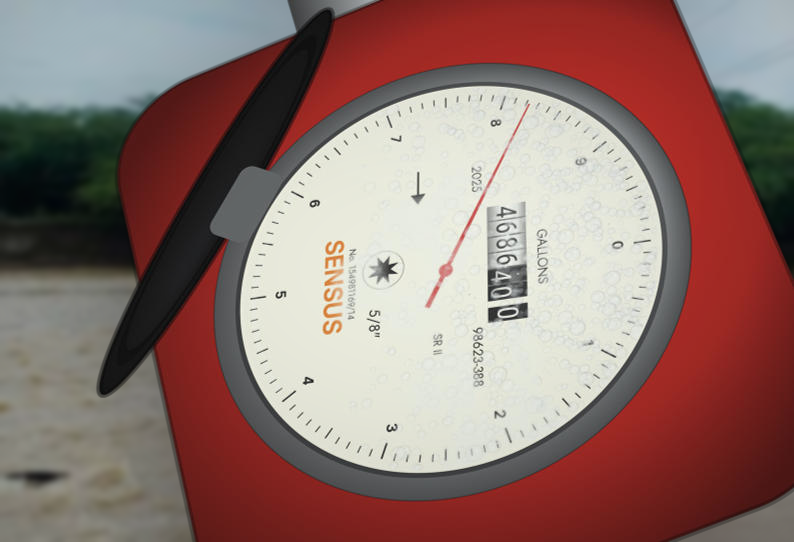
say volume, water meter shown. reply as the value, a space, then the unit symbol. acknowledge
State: 4686398.2 gal
